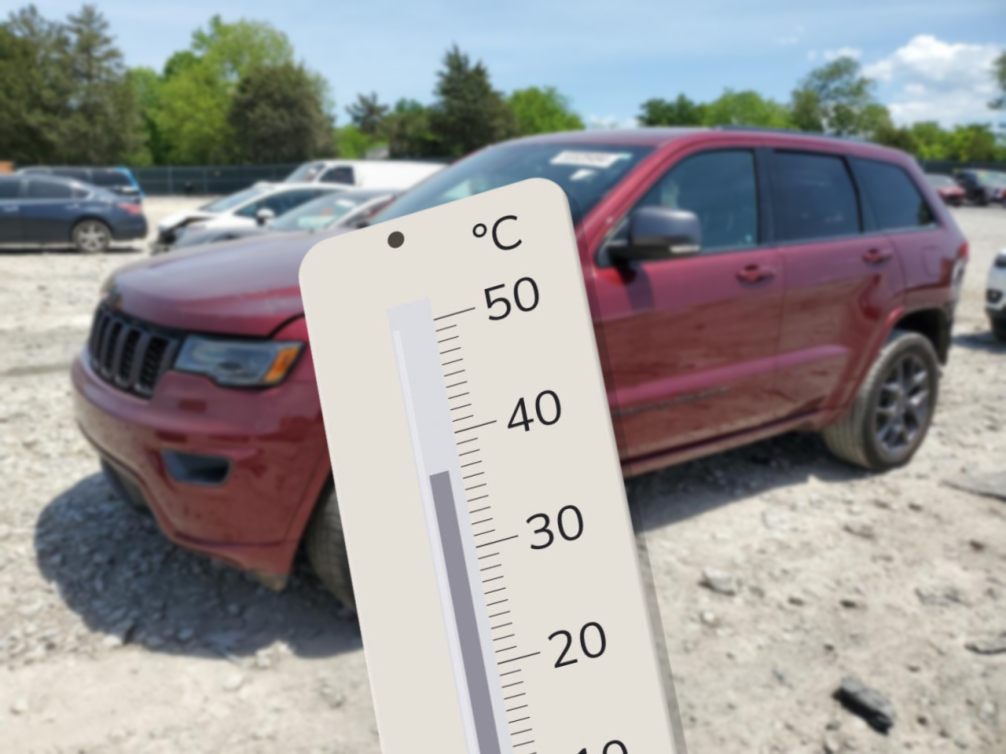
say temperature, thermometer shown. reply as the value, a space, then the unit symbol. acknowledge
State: 37 °C
